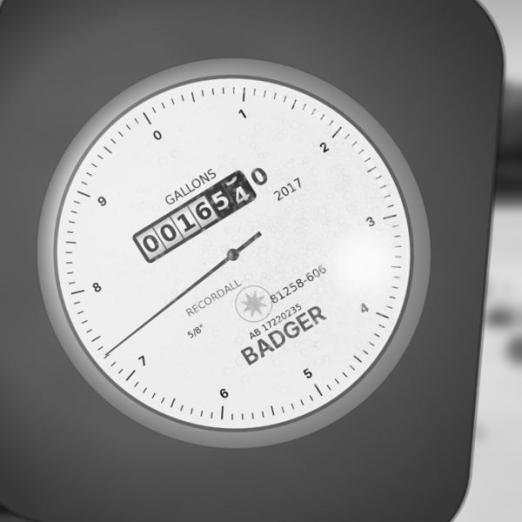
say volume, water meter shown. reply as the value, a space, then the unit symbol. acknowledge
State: 16537.3 gal
